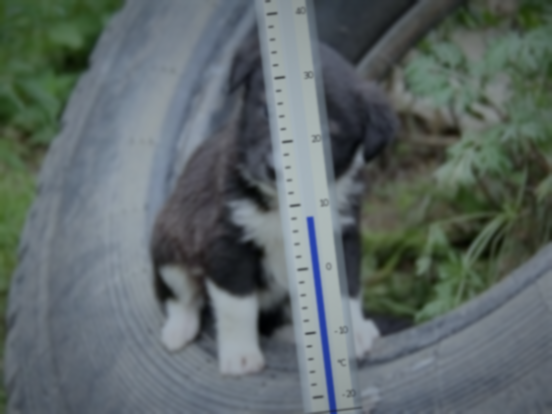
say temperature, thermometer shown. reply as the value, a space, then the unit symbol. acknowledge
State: 8 °C
